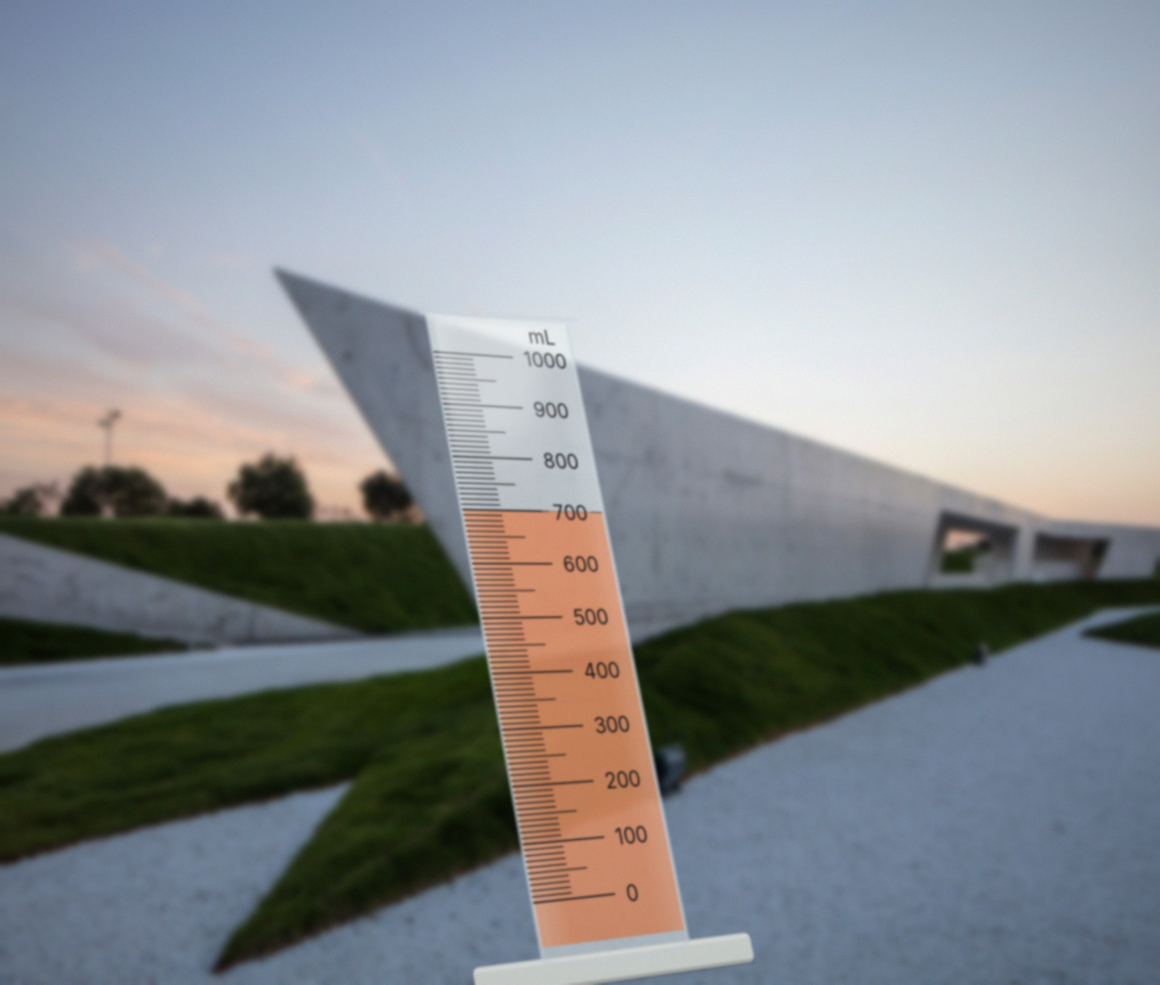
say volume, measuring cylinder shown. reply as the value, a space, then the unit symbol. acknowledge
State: 700 mL
